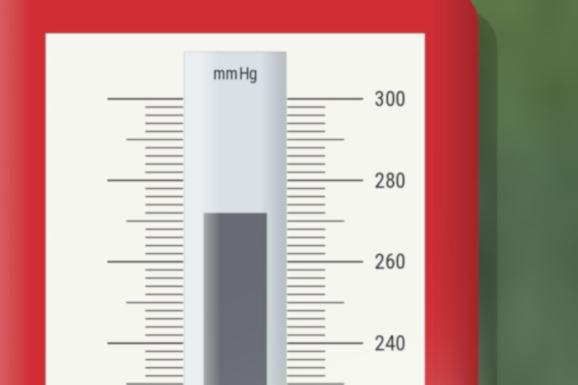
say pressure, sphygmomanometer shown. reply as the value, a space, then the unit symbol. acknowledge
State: 272 mmHg
